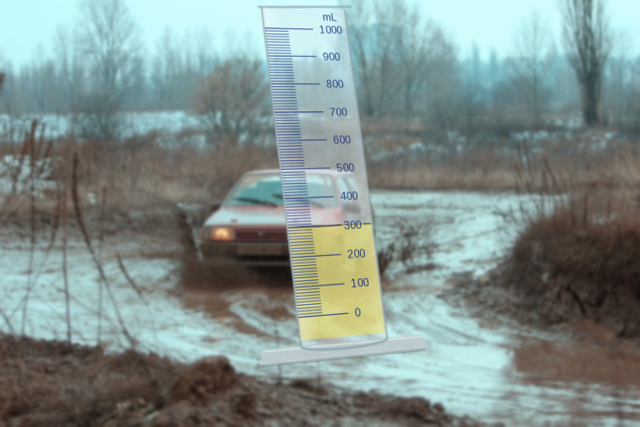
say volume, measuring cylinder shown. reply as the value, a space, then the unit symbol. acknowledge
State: 300 mL
